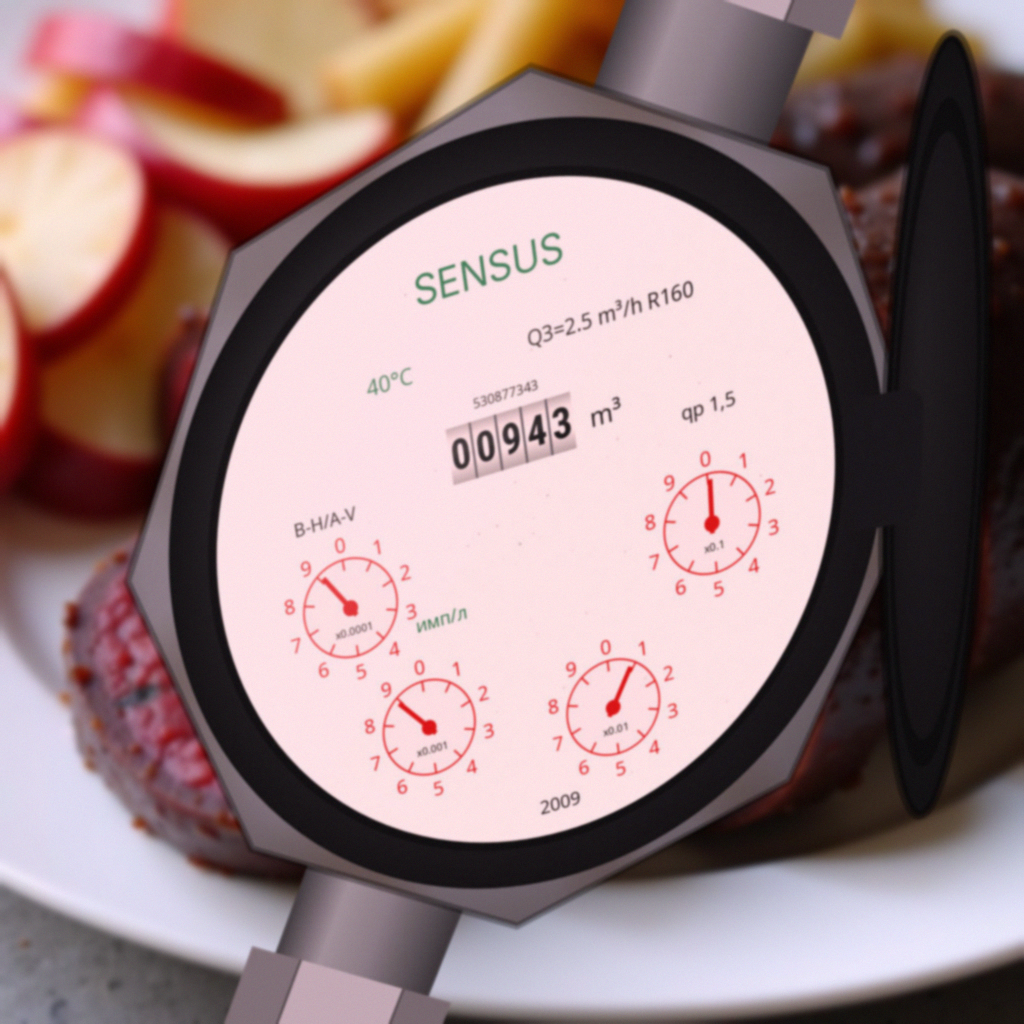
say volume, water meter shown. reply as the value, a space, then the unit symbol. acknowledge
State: 943.0089 m³
